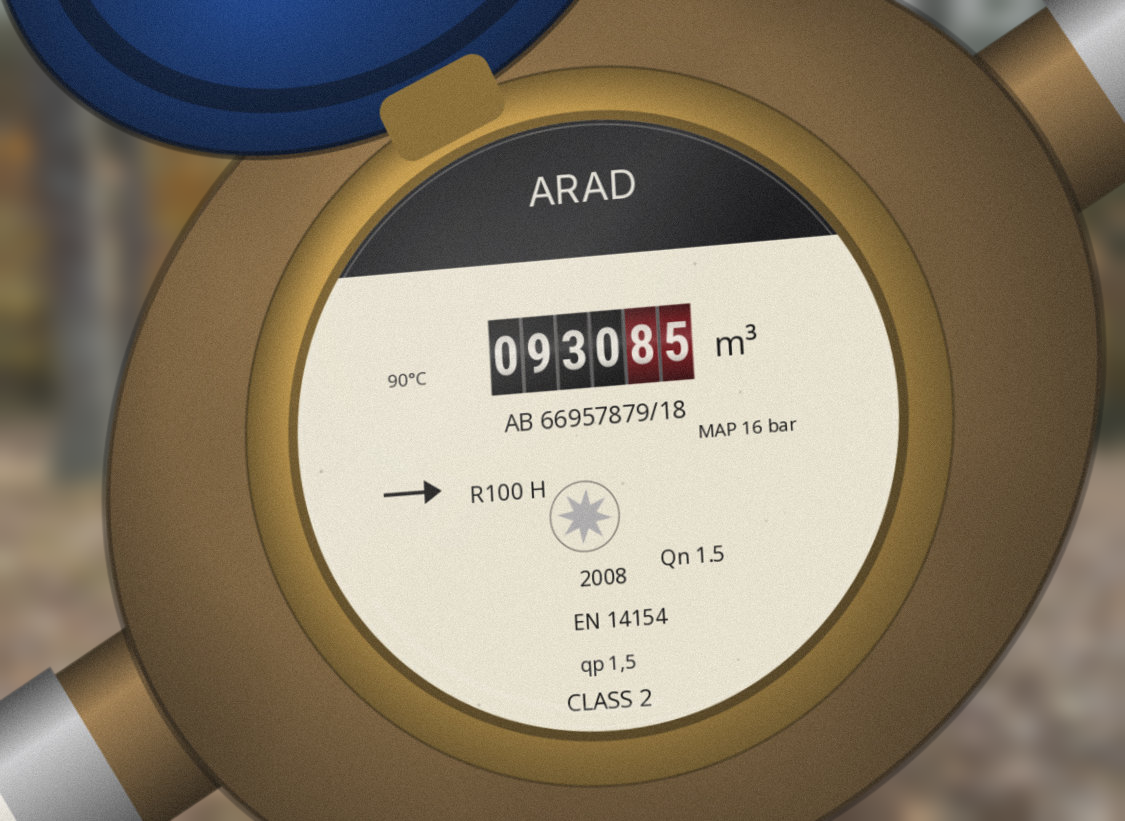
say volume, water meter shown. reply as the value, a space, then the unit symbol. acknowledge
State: 930.85 m³
